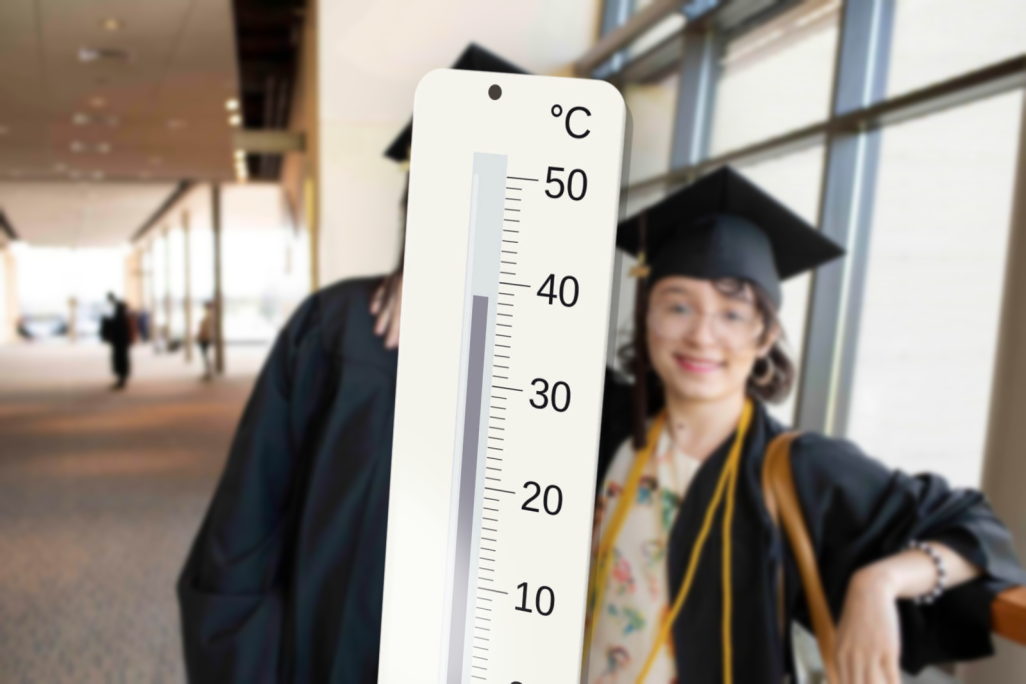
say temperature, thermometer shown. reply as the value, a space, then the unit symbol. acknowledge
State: 38.5 °C
